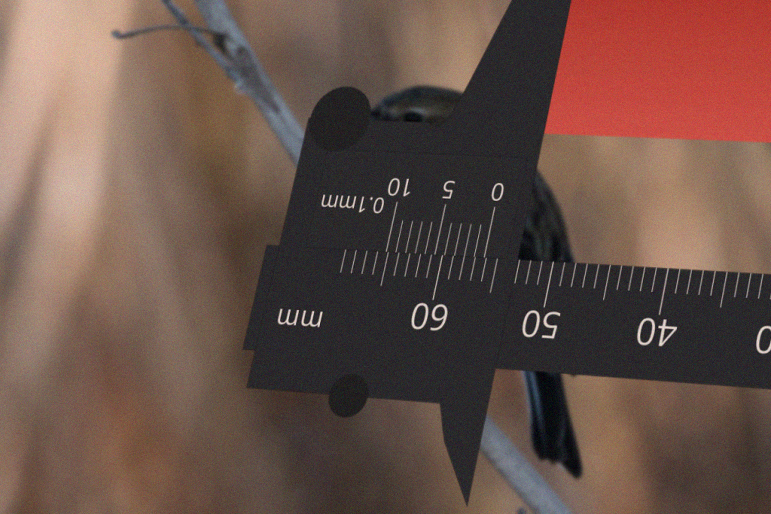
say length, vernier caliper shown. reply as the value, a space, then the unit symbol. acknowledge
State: 56.2 mm
